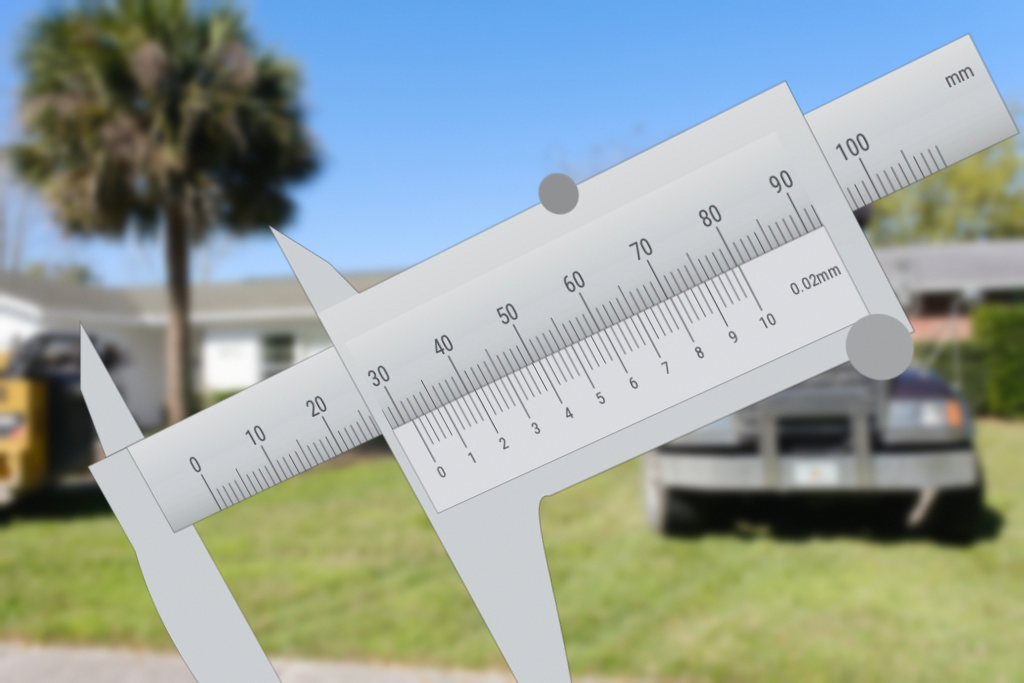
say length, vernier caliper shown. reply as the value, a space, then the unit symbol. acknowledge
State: 31.2 mm
